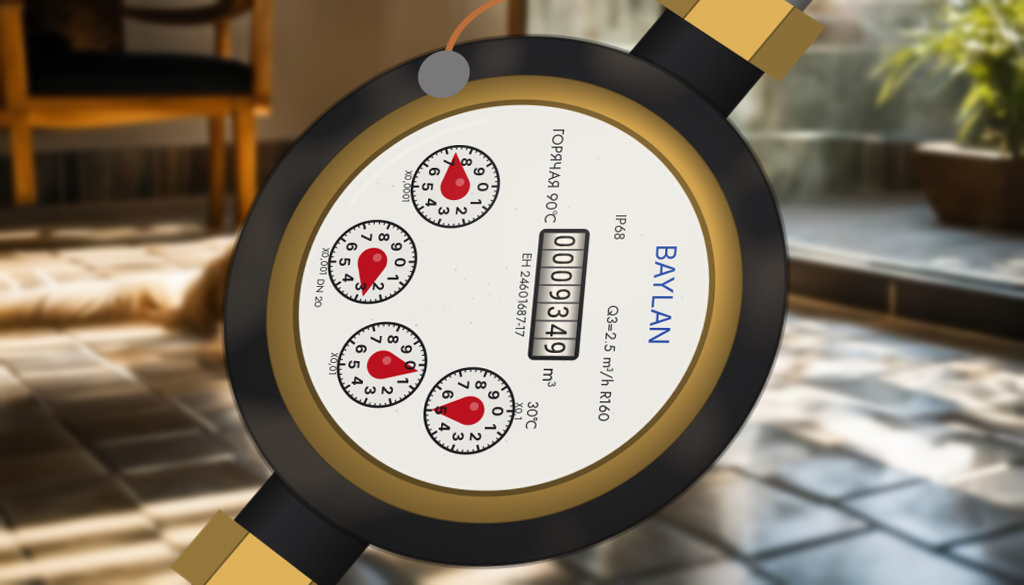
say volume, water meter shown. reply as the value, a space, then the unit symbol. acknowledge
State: 9349.5027 m³
